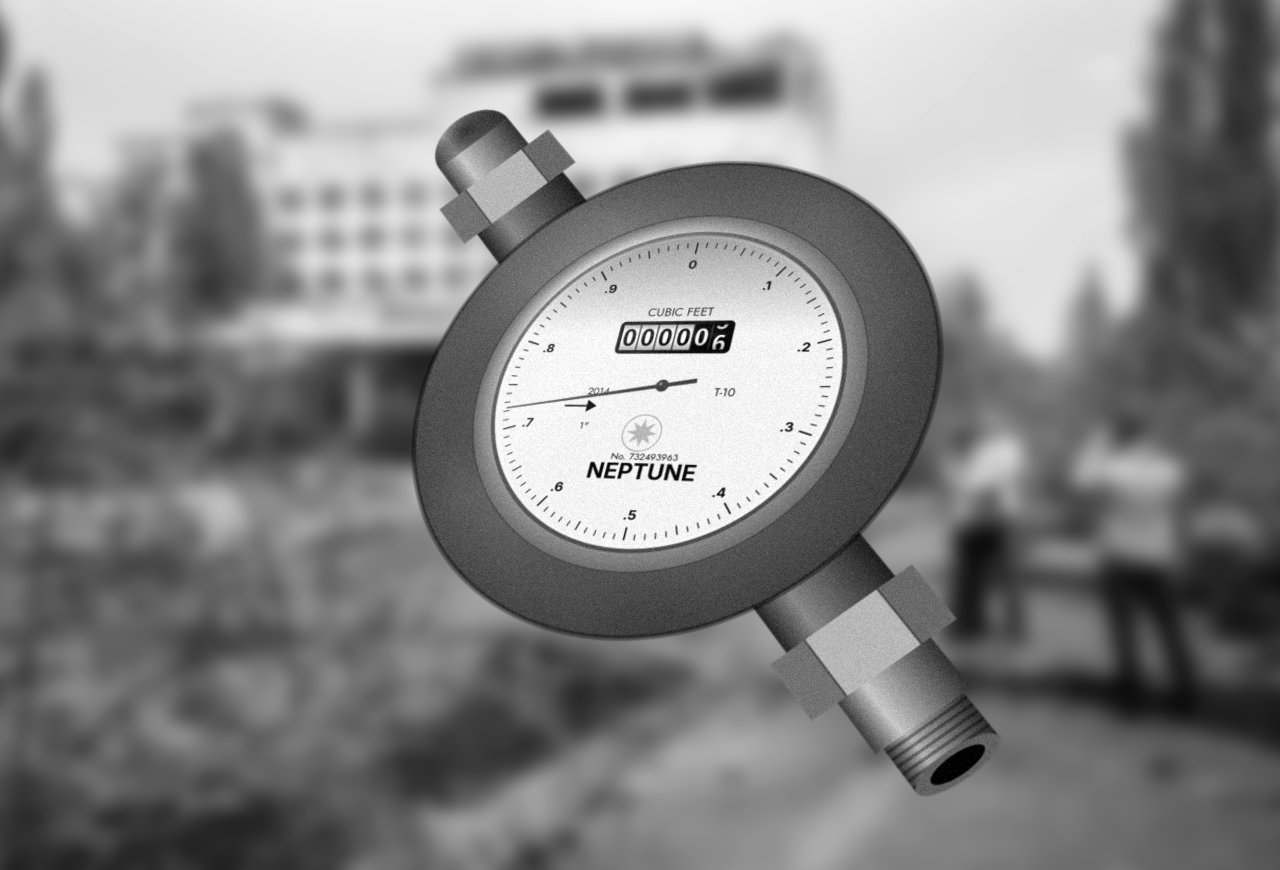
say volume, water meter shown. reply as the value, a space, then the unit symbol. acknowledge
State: 5.72 ft³
